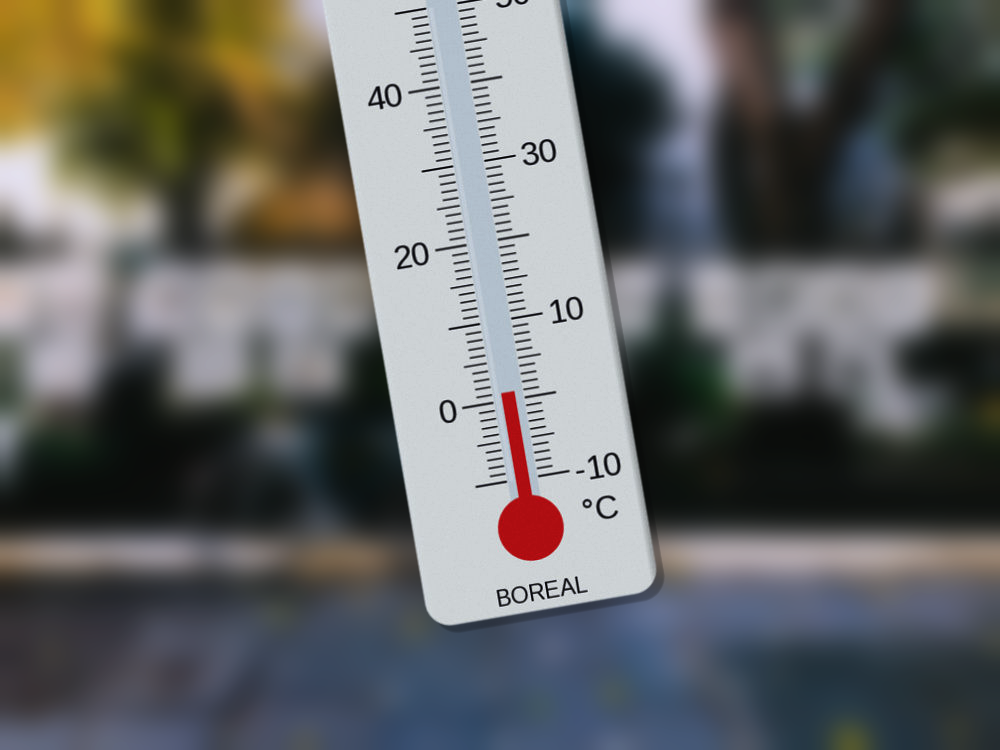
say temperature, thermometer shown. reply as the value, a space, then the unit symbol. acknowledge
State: 1 °C
